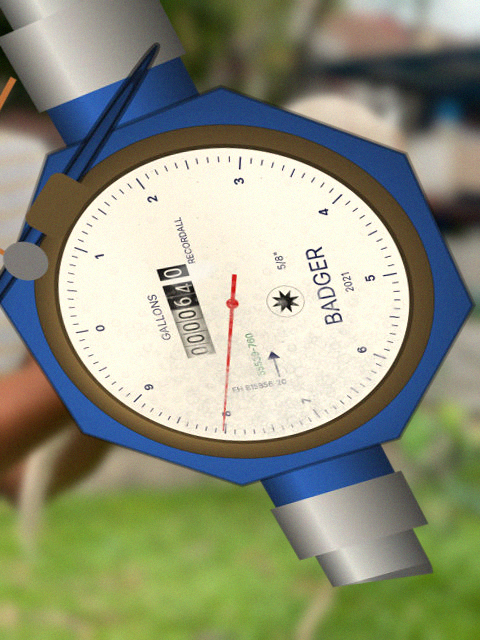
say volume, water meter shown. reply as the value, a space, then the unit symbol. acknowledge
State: 638.0 gal
